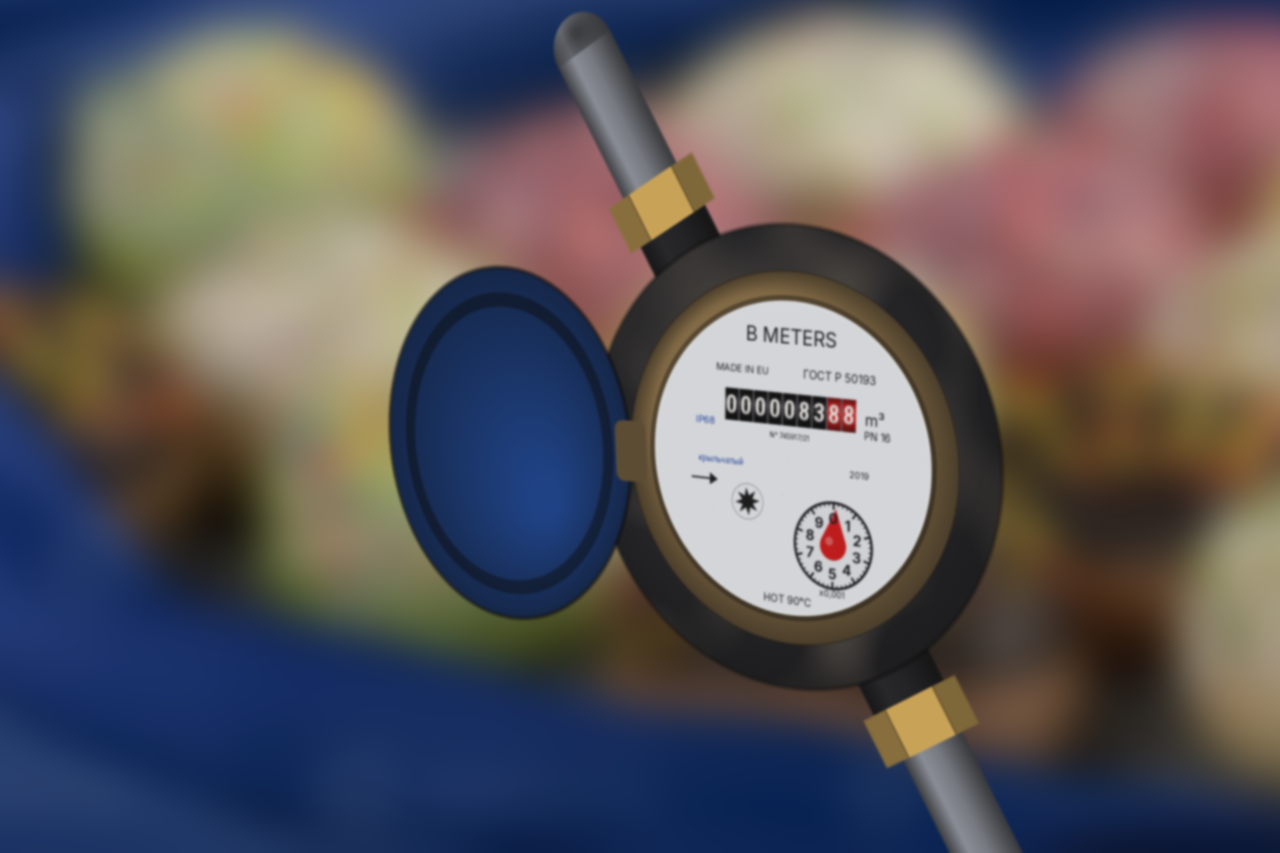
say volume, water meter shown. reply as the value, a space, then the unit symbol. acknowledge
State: 83.880 m³
